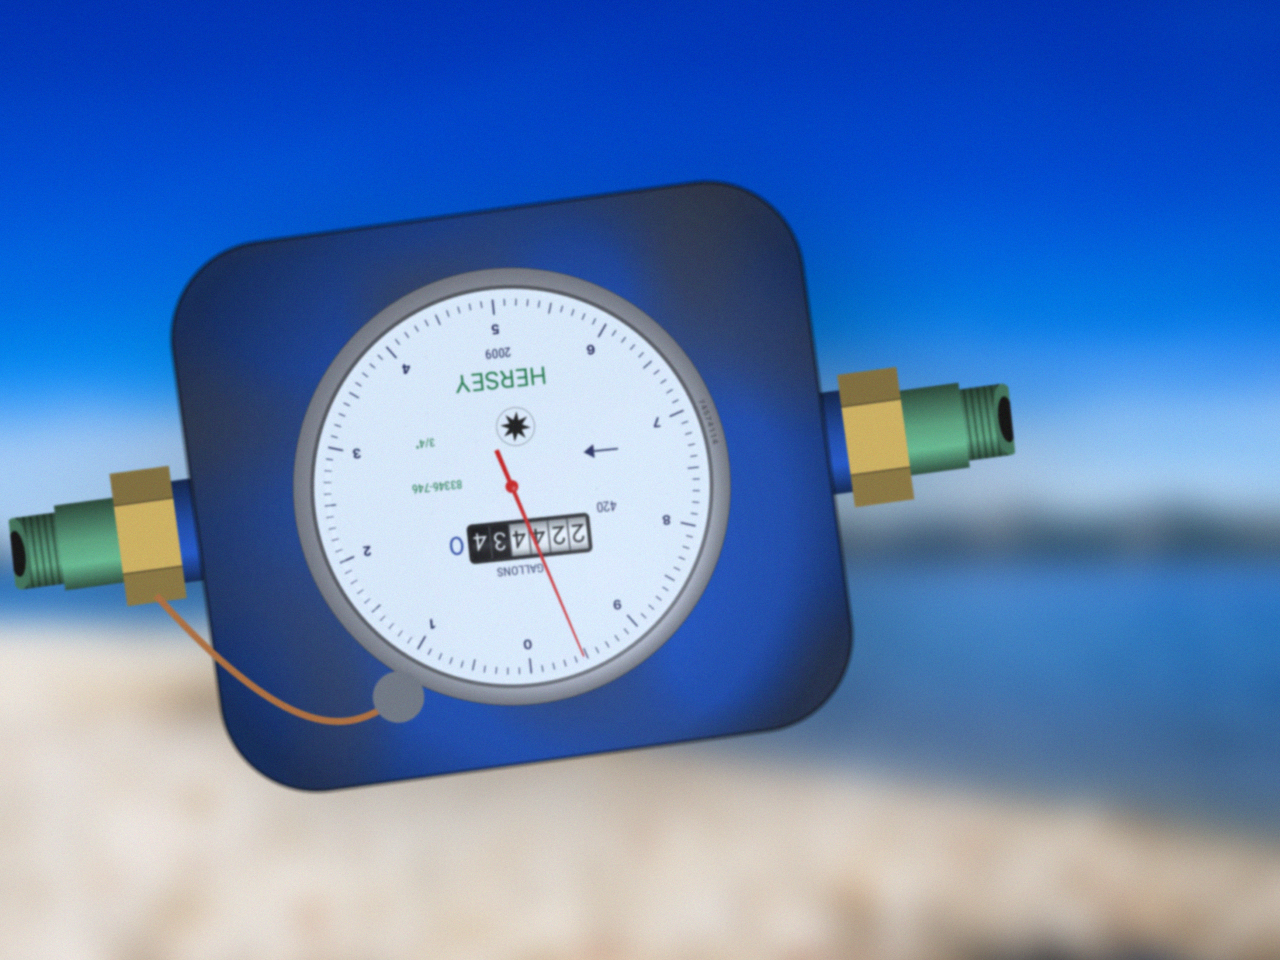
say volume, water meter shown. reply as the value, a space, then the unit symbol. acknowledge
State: 2244339.5 gal
